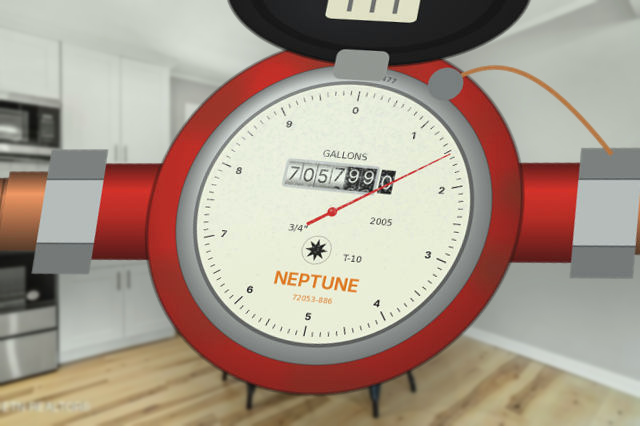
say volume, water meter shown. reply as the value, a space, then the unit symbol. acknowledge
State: 7057991.5 gal
